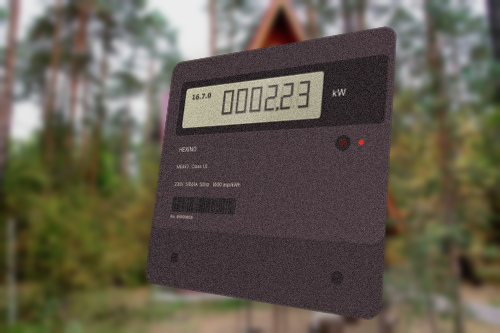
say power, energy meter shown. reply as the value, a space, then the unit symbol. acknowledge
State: 2.23 kW
